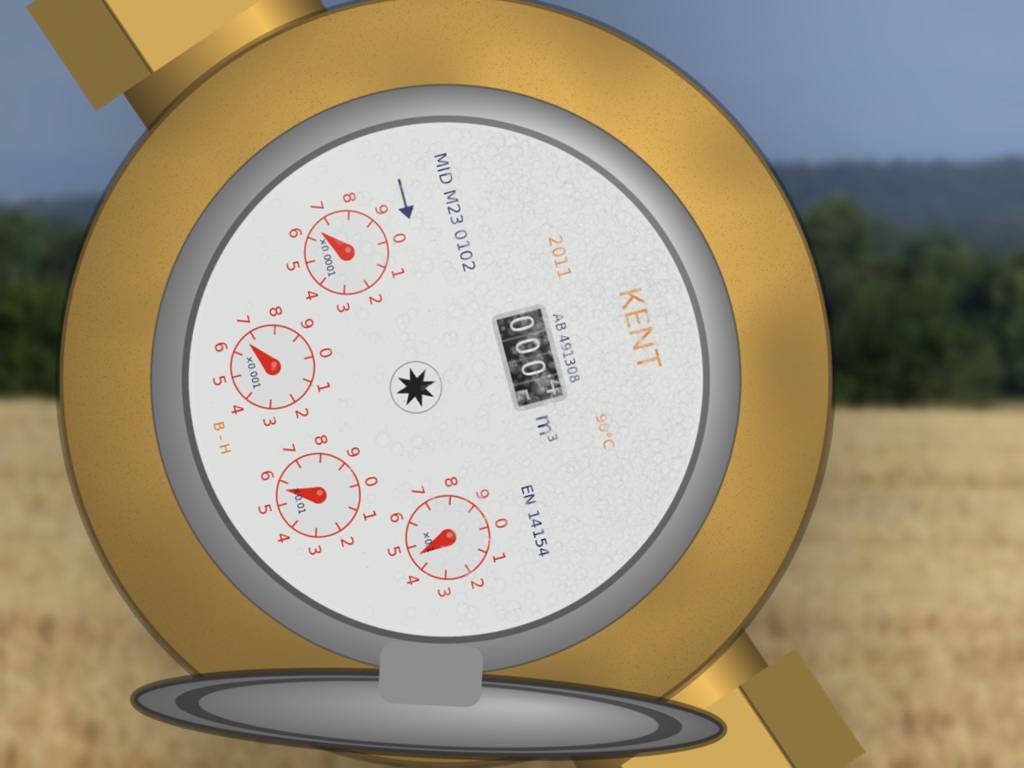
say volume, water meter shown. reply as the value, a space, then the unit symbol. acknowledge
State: 4.4566 m³
